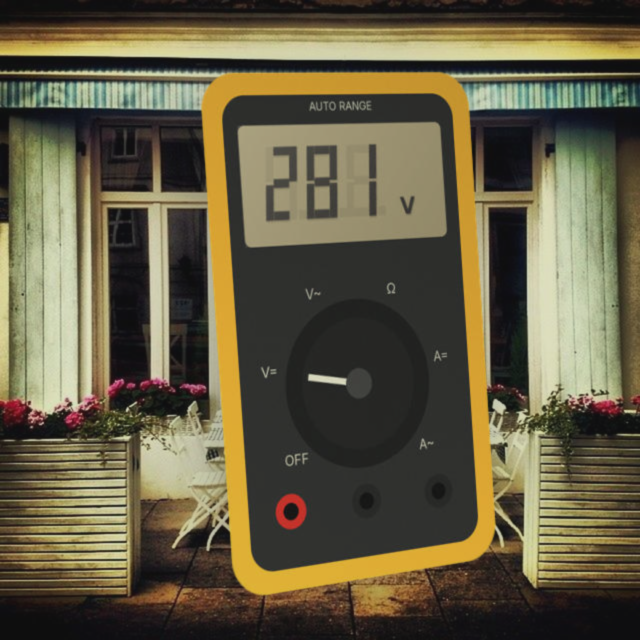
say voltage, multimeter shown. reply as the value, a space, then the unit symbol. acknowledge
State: 281 V
